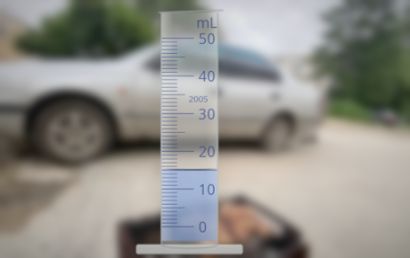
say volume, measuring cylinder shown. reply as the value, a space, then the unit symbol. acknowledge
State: 15 mL
